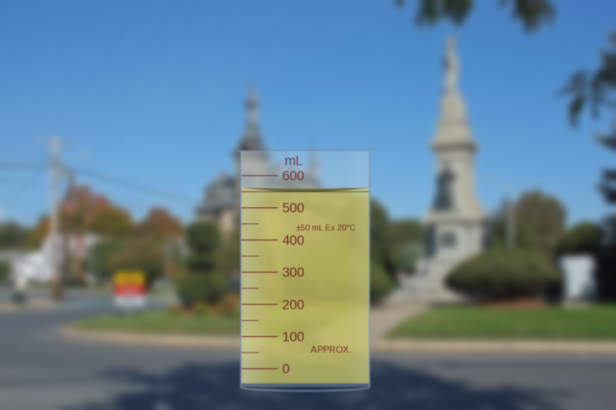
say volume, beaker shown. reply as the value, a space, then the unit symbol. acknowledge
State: 550 mL
